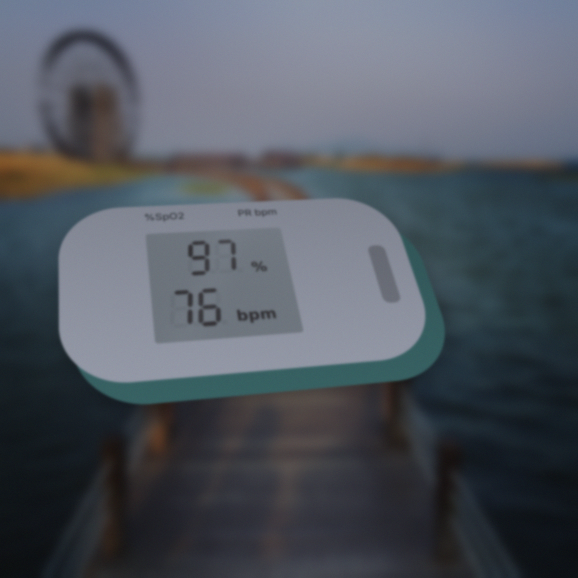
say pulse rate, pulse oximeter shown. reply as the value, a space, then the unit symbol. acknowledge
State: 76 bpm
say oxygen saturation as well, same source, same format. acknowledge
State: 97 %
